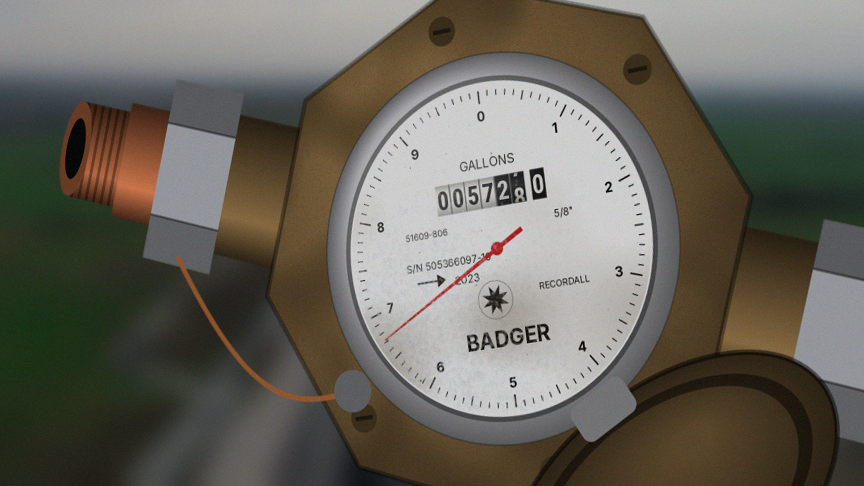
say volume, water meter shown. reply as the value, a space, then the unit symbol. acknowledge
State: 57276.7 gal
